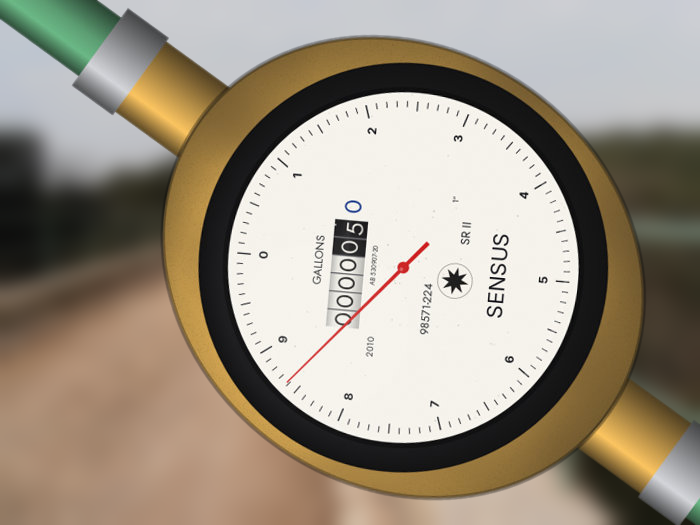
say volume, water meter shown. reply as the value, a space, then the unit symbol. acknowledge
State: 48.6 gal
